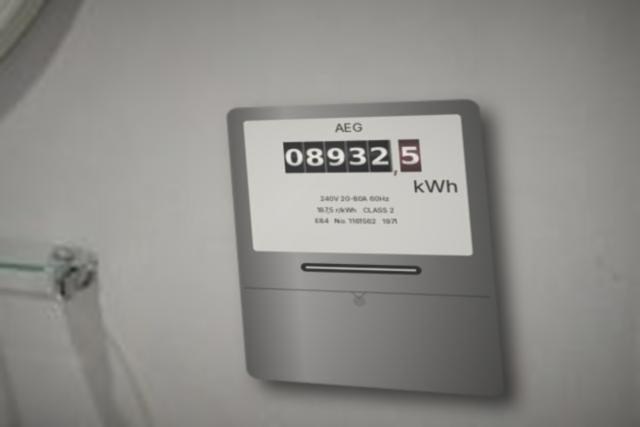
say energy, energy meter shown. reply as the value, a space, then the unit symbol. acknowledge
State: 8932.5 kWh
